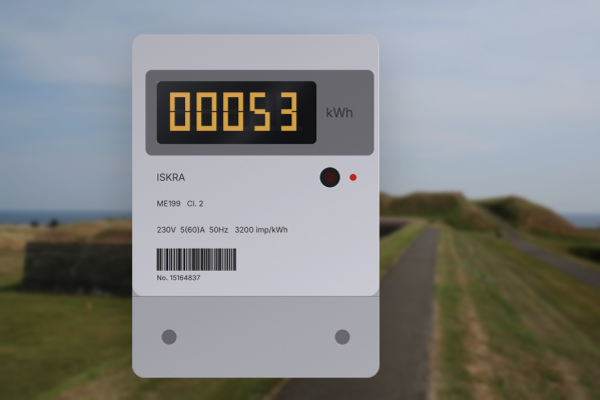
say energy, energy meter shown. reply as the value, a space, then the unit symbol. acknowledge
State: 53 kWh
